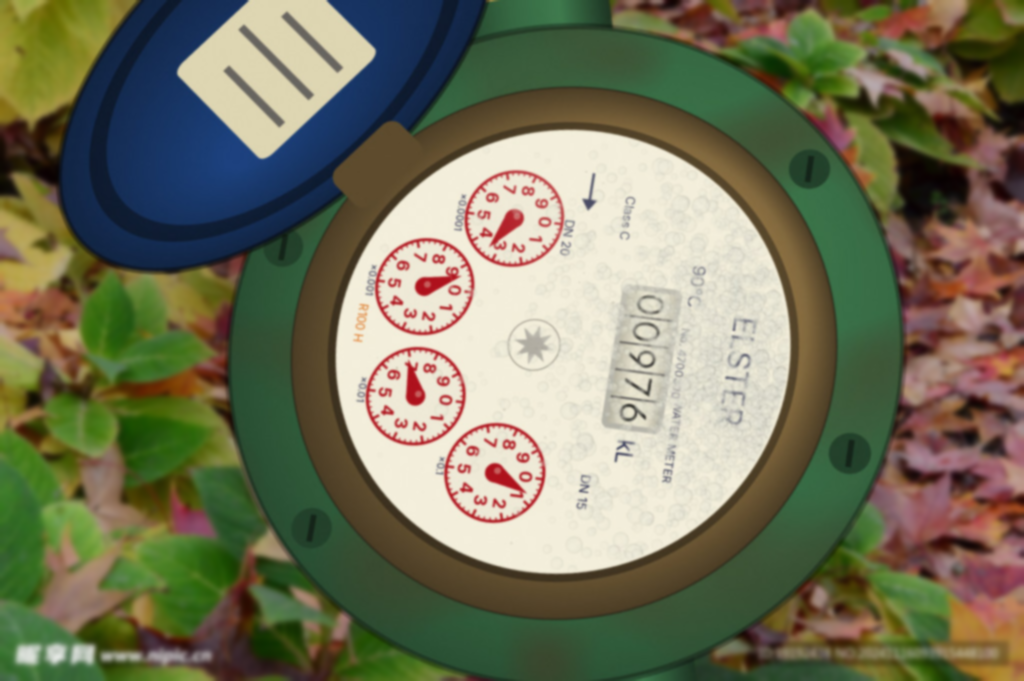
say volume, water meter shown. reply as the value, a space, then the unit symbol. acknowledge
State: 976.0693 kL
